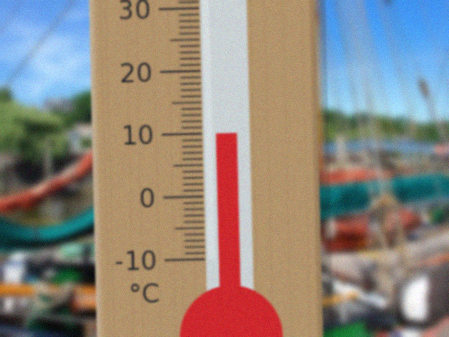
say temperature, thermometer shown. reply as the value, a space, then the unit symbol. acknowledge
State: 10 °C
